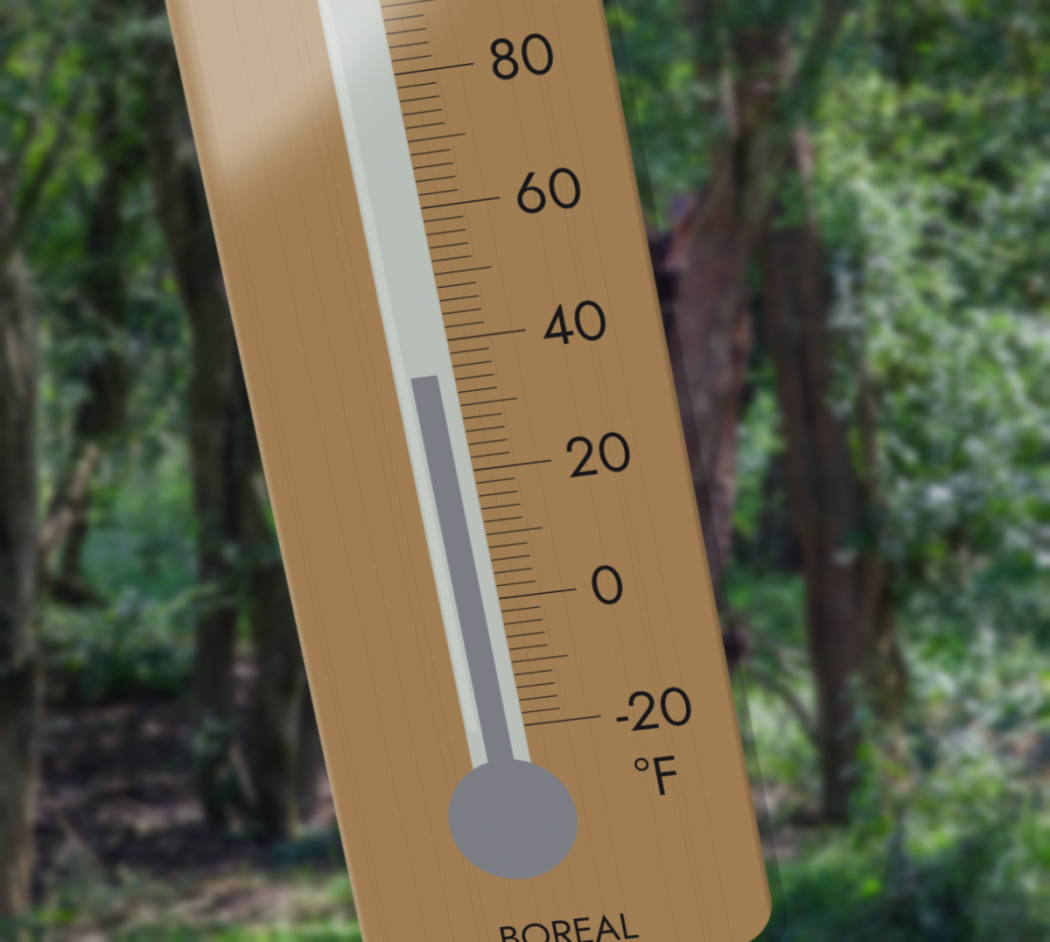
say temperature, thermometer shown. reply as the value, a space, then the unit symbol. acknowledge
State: 35 °F
